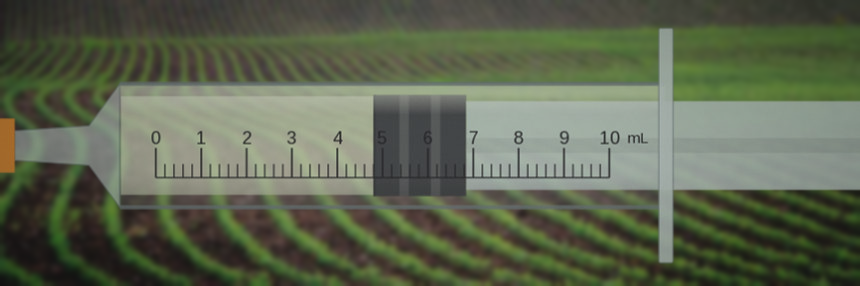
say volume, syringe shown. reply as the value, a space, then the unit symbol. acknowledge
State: 4.8 mL
